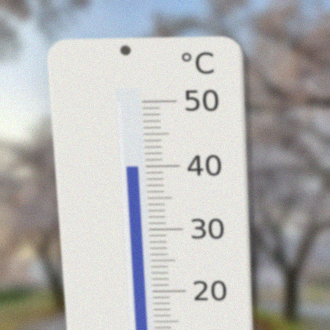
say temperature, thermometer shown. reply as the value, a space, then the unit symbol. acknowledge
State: 40 °C
